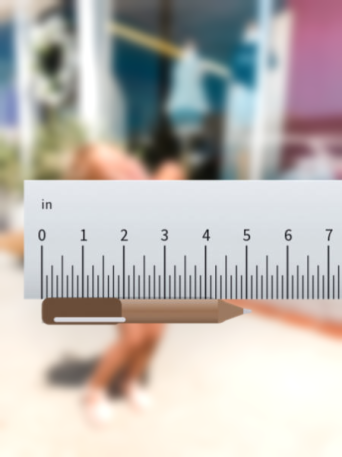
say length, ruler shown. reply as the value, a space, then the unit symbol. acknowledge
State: 5.125 in
